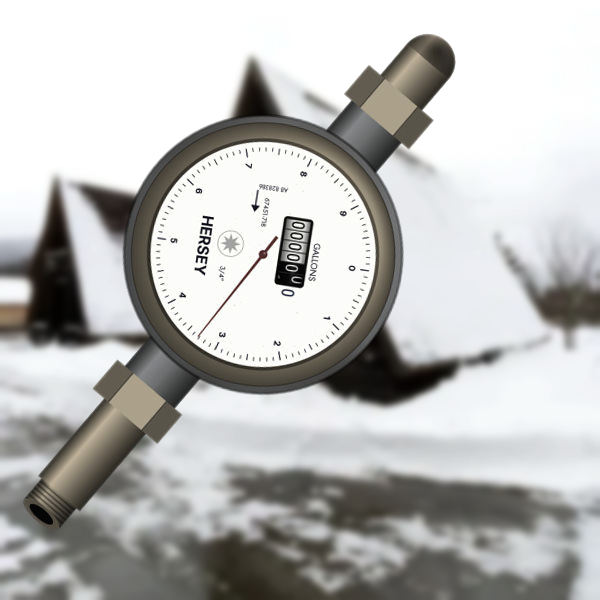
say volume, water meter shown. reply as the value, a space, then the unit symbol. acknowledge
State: 3.3 gal
